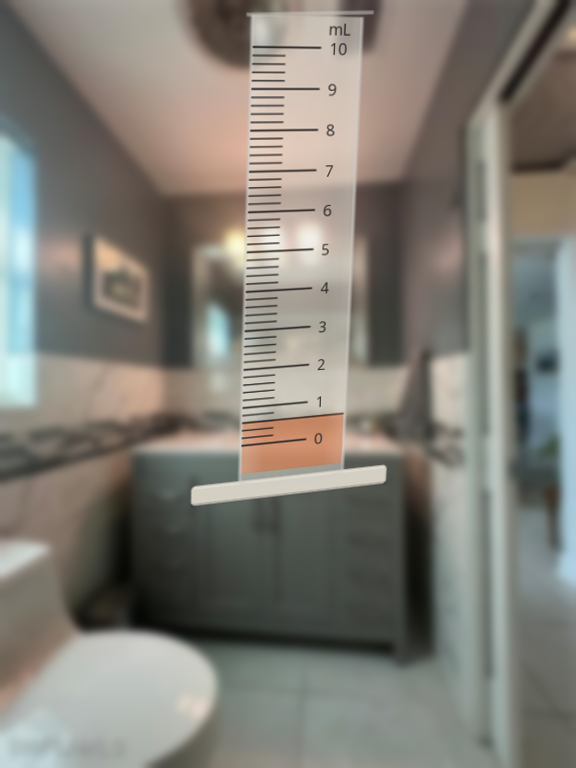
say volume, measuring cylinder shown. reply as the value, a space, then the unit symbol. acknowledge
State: 0.6 mL
